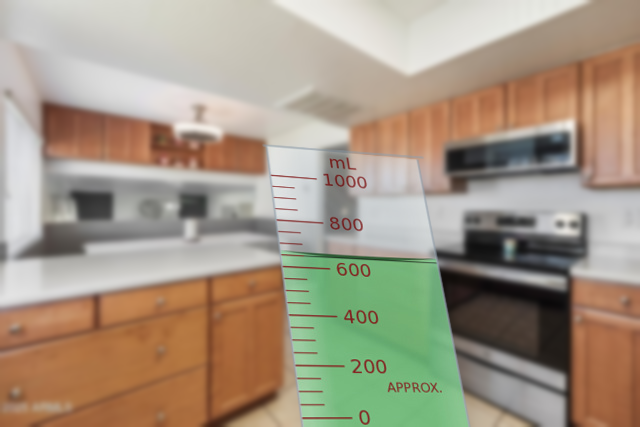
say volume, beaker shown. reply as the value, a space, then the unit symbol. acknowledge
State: 650 mL
